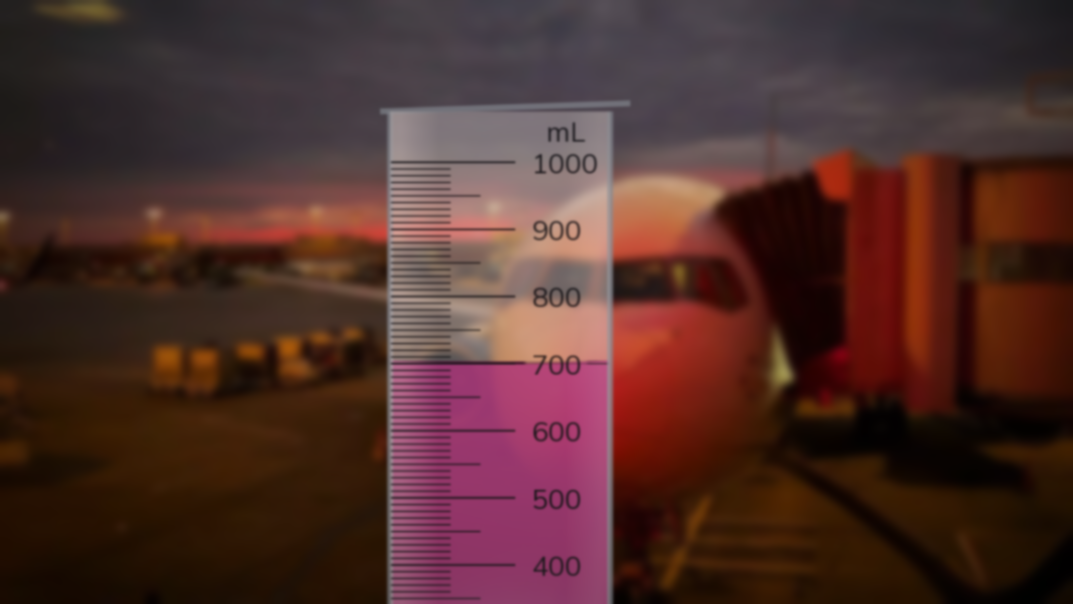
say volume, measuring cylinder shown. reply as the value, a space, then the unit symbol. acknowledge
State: 700 mL
